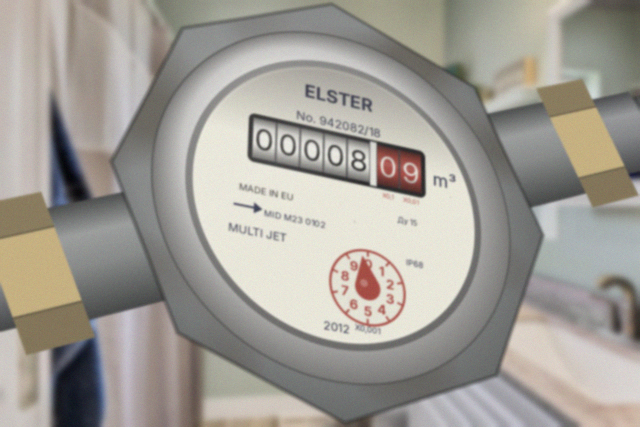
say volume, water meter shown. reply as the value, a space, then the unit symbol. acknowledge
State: 8.089 m³
